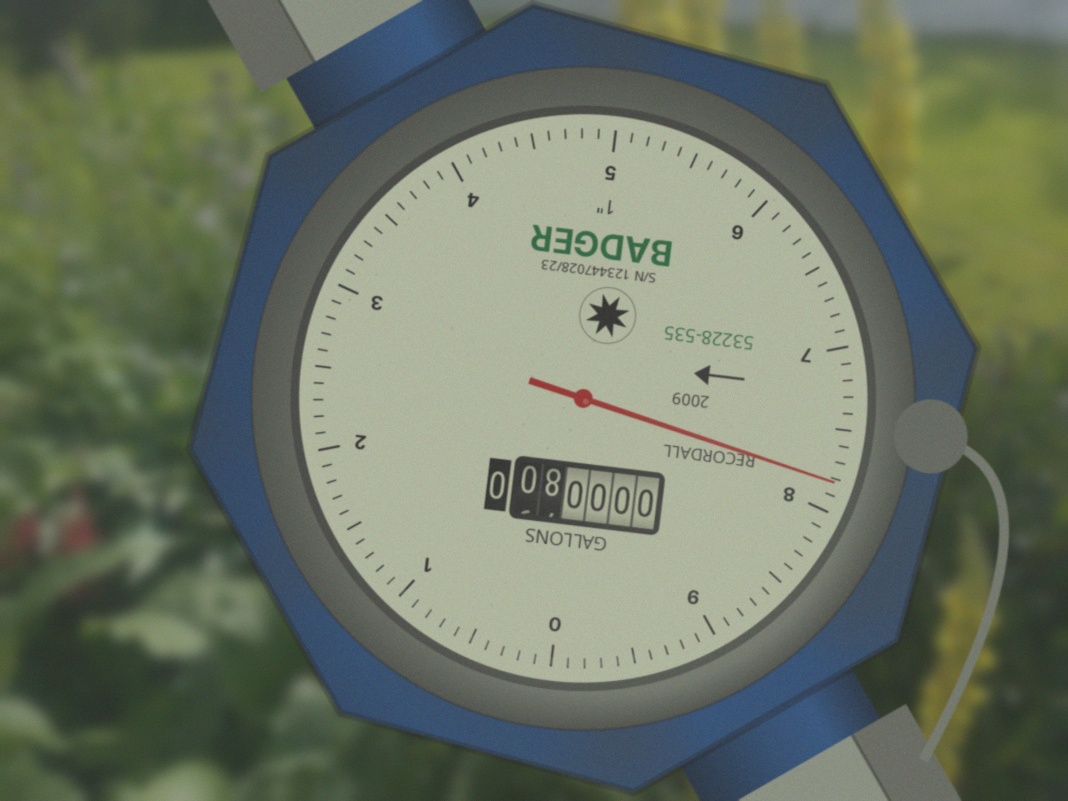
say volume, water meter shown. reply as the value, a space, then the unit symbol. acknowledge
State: 797.8 gal
